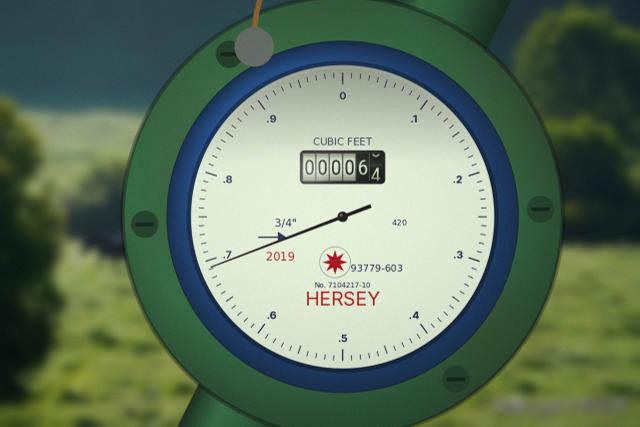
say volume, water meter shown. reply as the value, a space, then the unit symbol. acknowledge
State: 63.69 ft³
